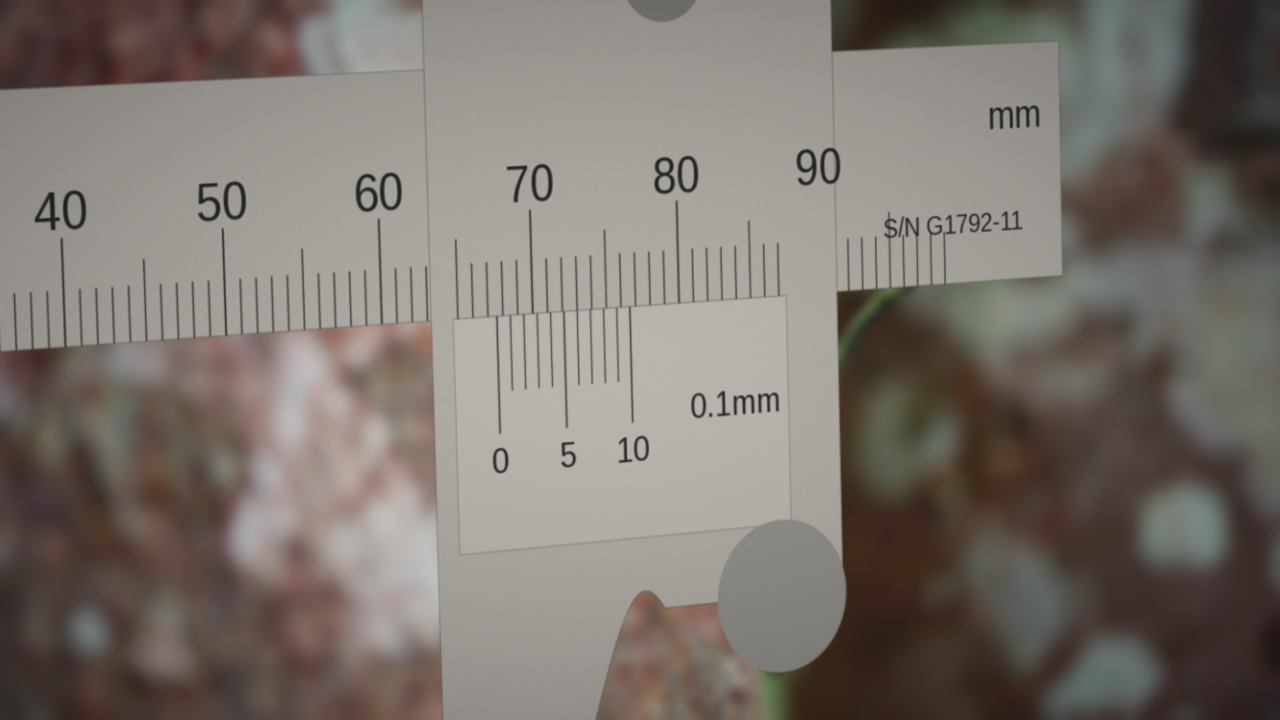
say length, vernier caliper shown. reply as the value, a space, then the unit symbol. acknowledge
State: 67.6 mm
